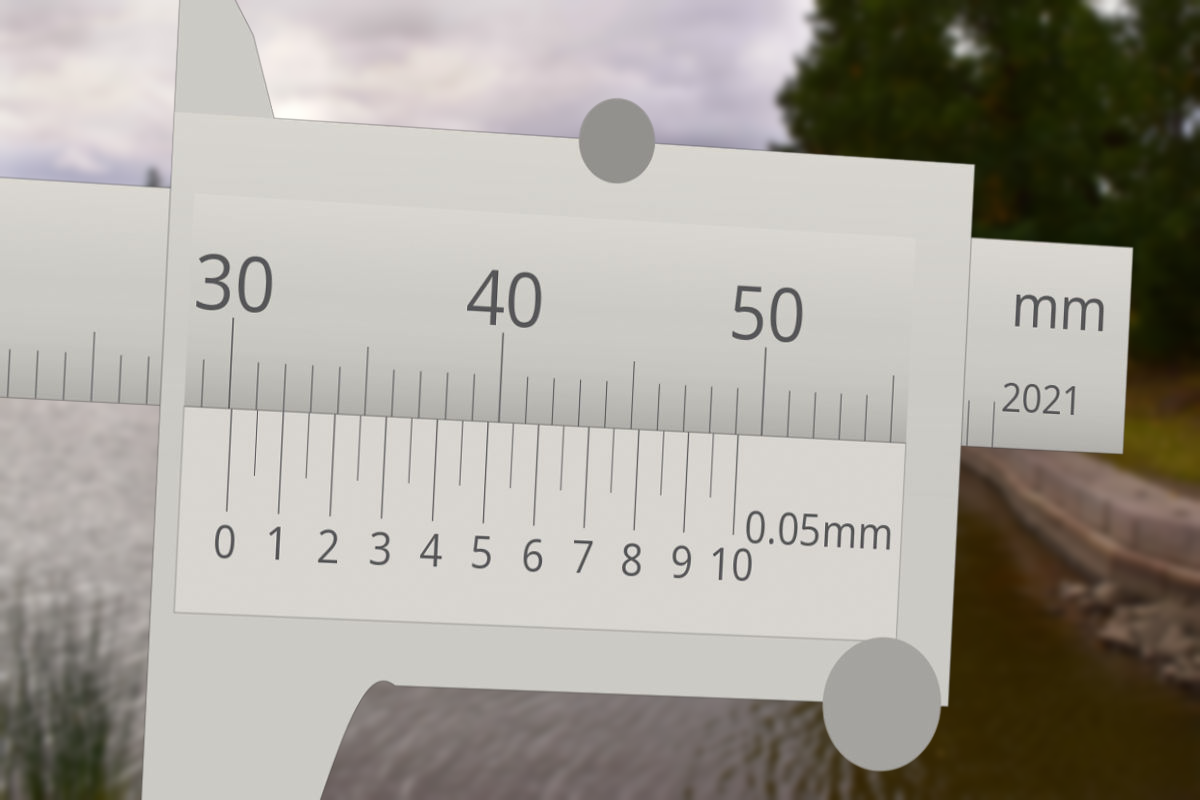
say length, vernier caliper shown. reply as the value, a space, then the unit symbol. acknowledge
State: 30.10 mm
